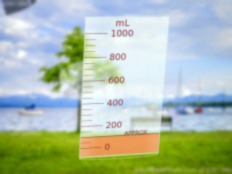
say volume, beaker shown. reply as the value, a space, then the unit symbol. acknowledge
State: 100 mL
